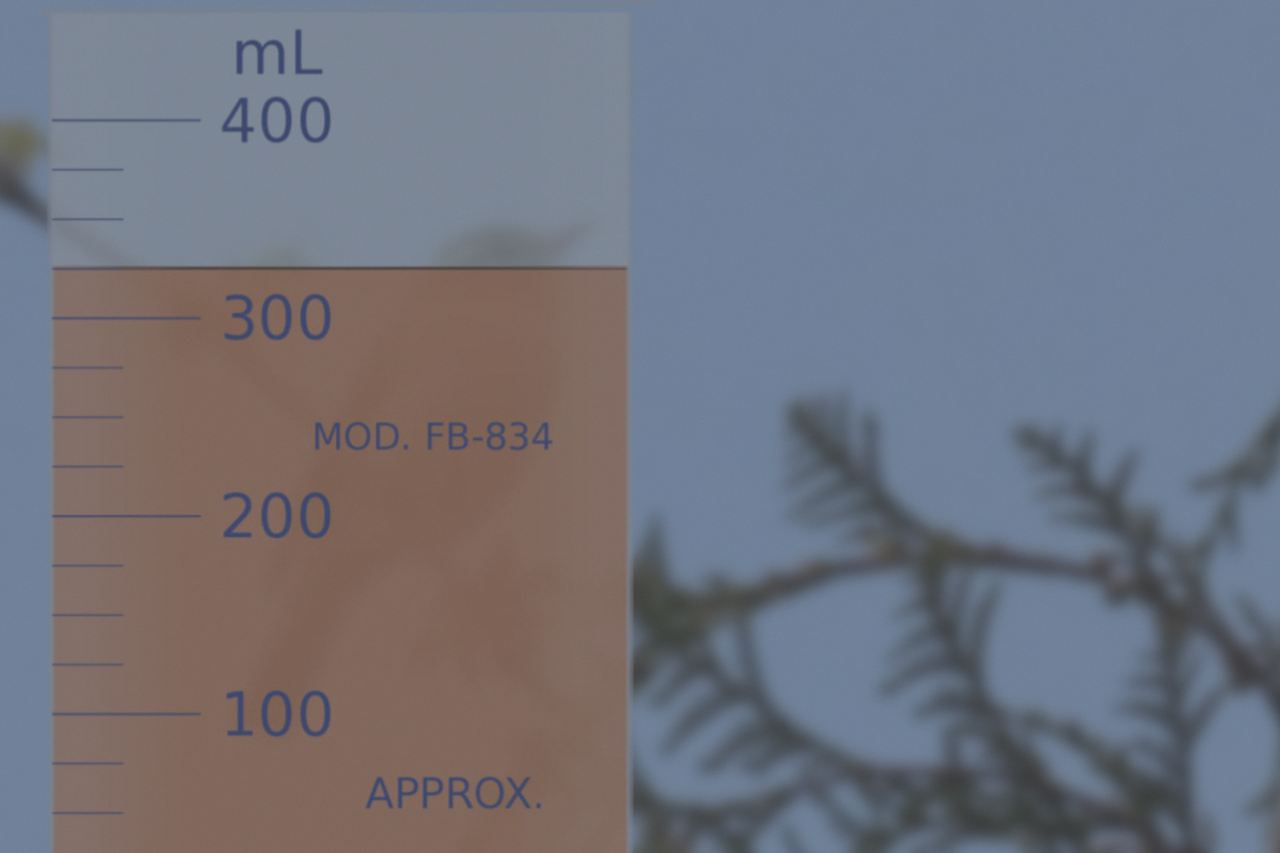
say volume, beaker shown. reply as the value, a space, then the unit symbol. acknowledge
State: 325 mL
